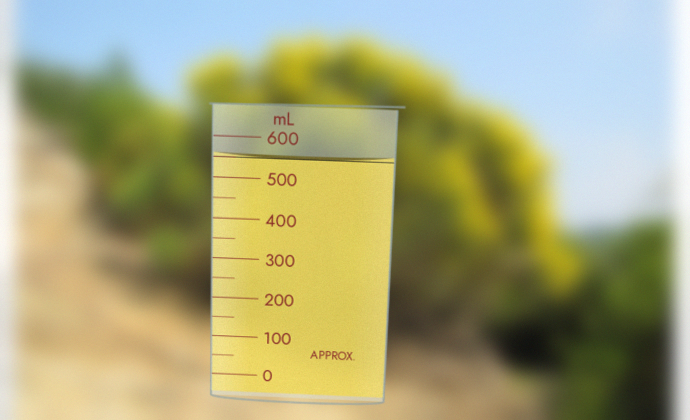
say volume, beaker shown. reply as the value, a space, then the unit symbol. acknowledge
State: 550 mL
